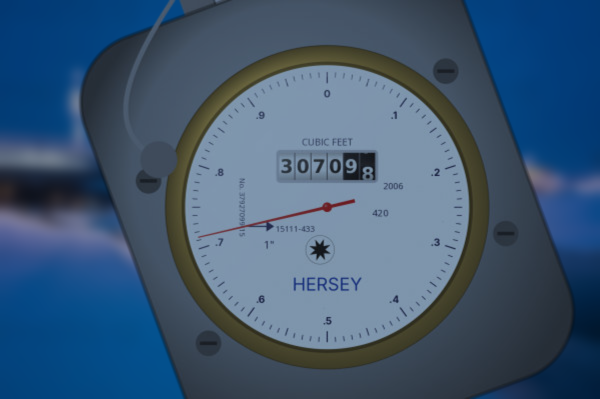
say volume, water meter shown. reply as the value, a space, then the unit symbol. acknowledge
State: 307097.71 ft³
